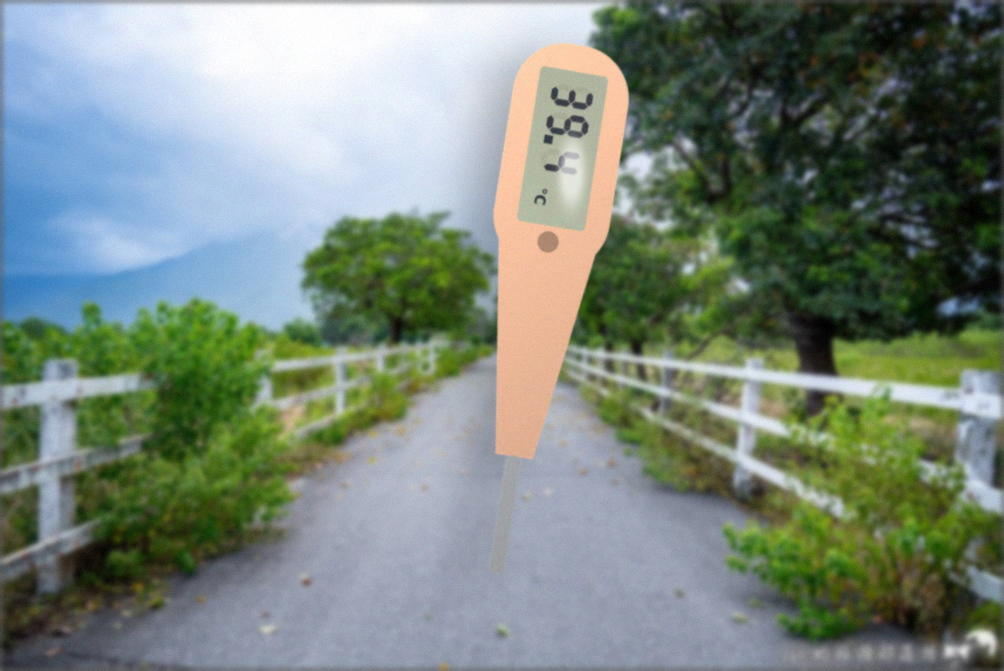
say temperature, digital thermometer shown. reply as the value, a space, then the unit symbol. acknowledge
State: 39.4 °C
